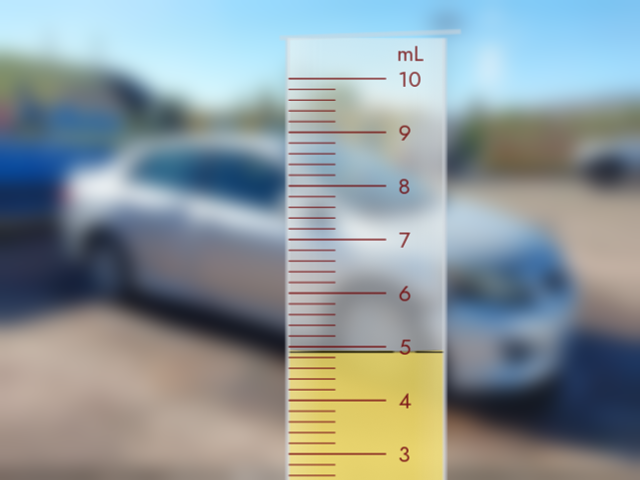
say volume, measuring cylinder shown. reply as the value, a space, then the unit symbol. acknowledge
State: 4.9 mL
